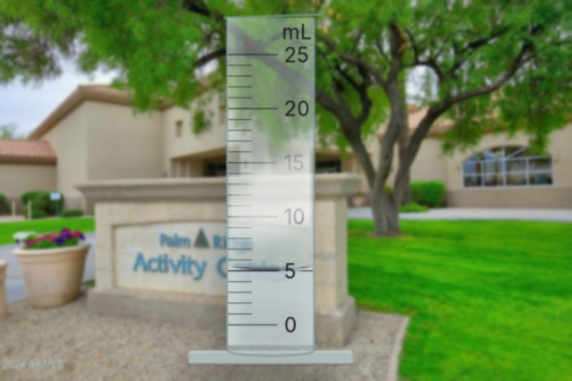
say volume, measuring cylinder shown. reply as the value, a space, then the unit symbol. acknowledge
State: 5 mL
